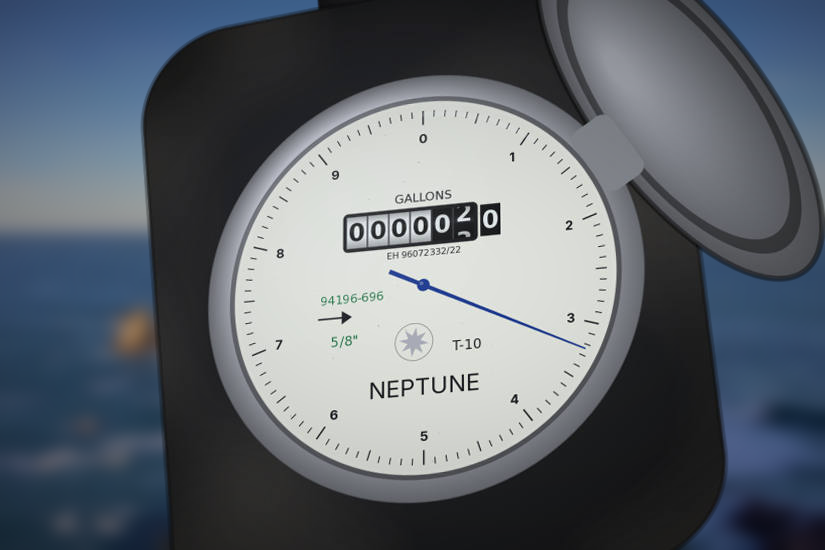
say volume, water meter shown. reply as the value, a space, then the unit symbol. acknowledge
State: 23.2 gal
